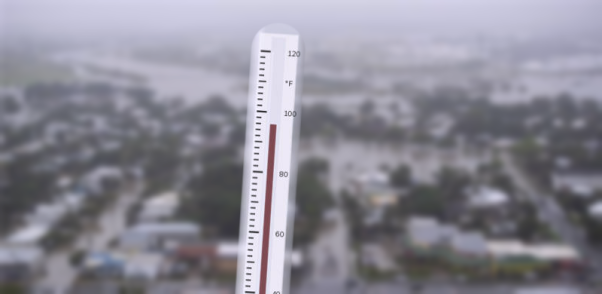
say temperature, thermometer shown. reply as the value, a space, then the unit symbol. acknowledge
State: 96 °F
